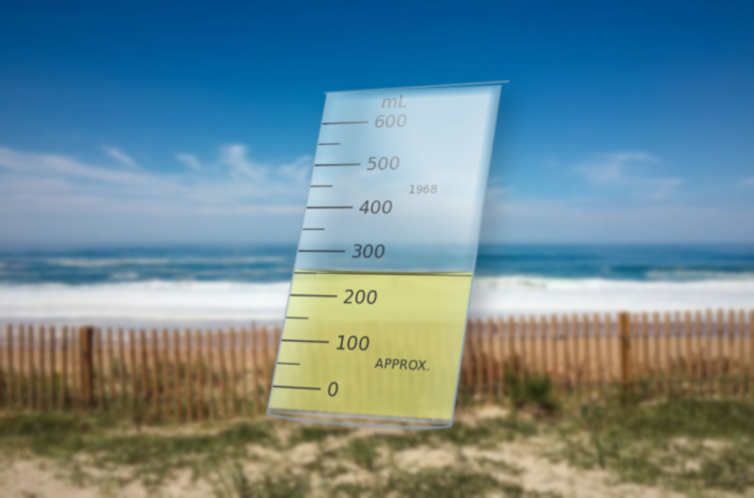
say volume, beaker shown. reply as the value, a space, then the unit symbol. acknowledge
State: 250 mL
